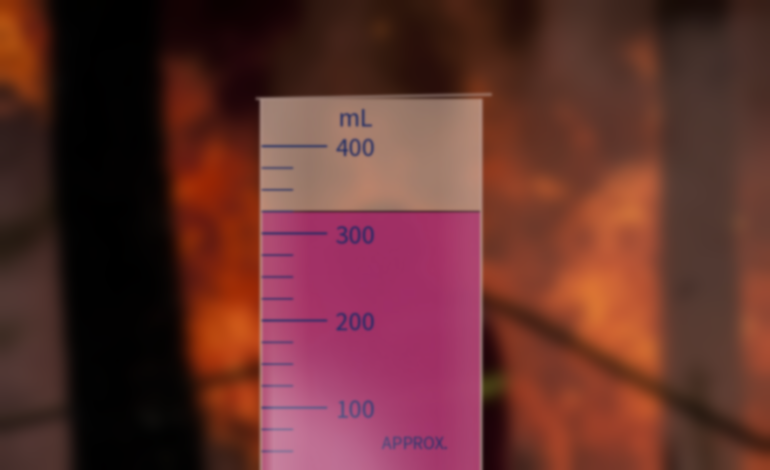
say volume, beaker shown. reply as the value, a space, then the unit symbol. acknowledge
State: 325 mL
